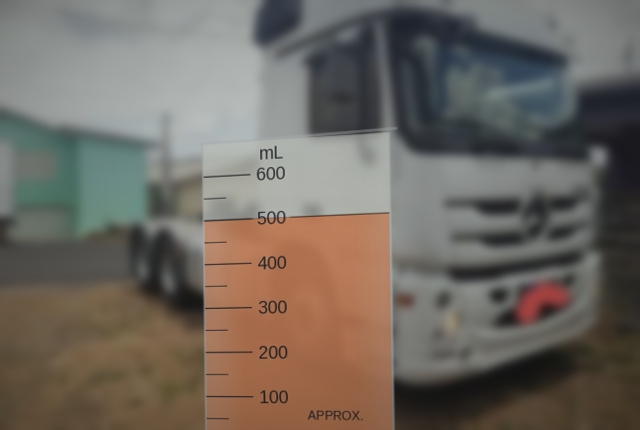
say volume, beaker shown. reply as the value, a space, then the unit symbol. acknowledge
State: 500 mL
